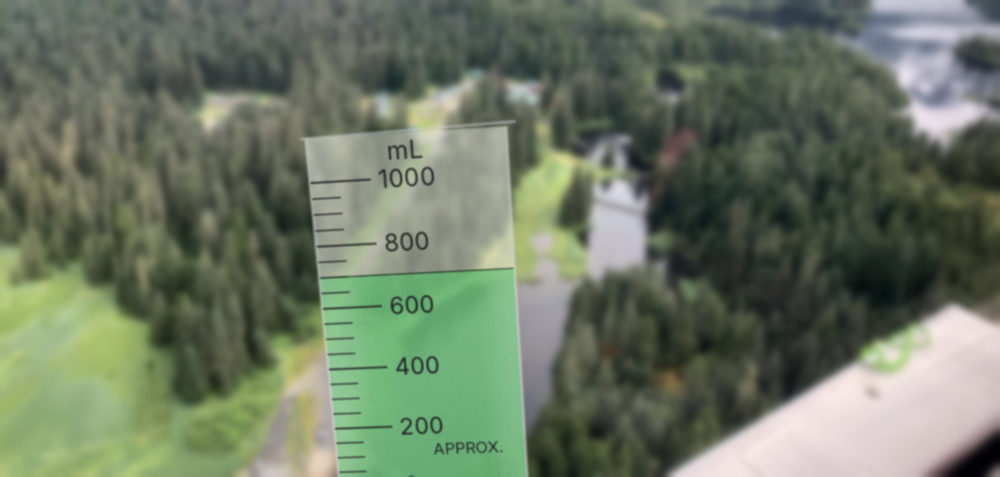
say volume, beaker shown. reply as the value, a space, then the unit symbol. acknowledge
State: 700 mL
